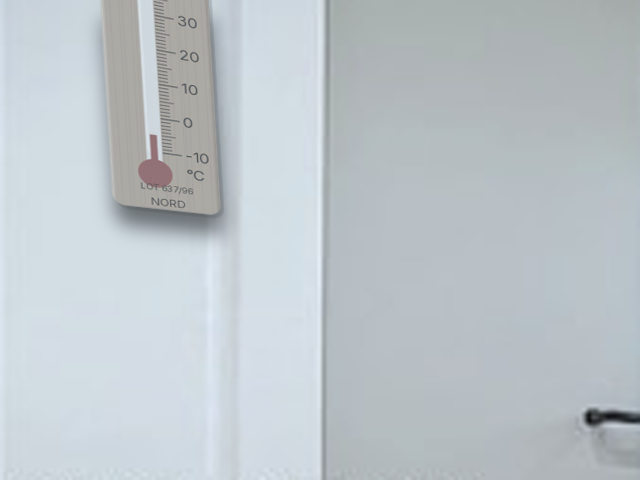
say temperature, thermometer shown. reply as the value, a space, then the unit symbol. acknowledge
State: -5 °C
